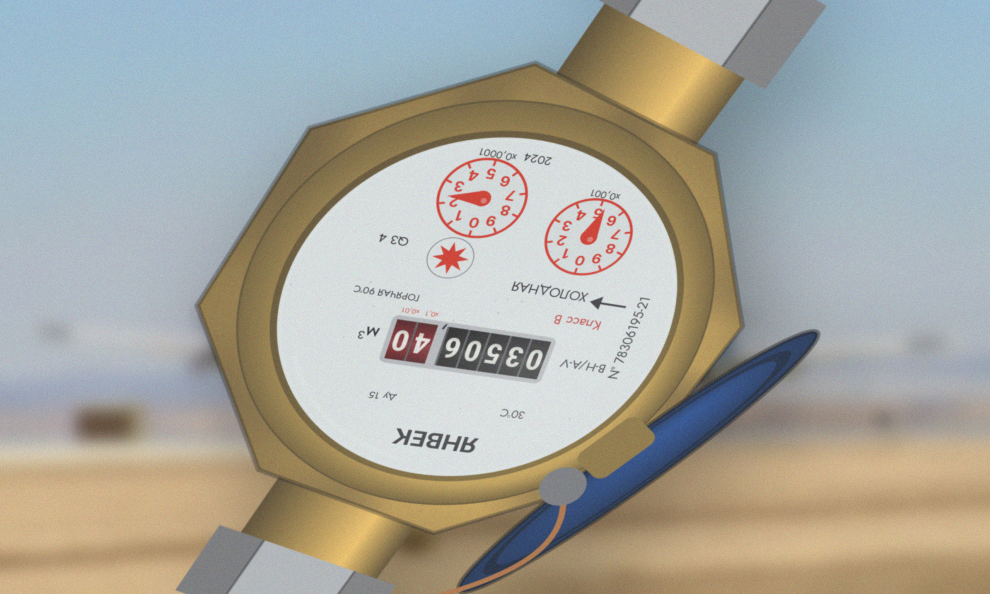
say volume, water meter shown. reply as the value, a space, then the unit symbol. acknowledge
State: 3506.4052 m³
